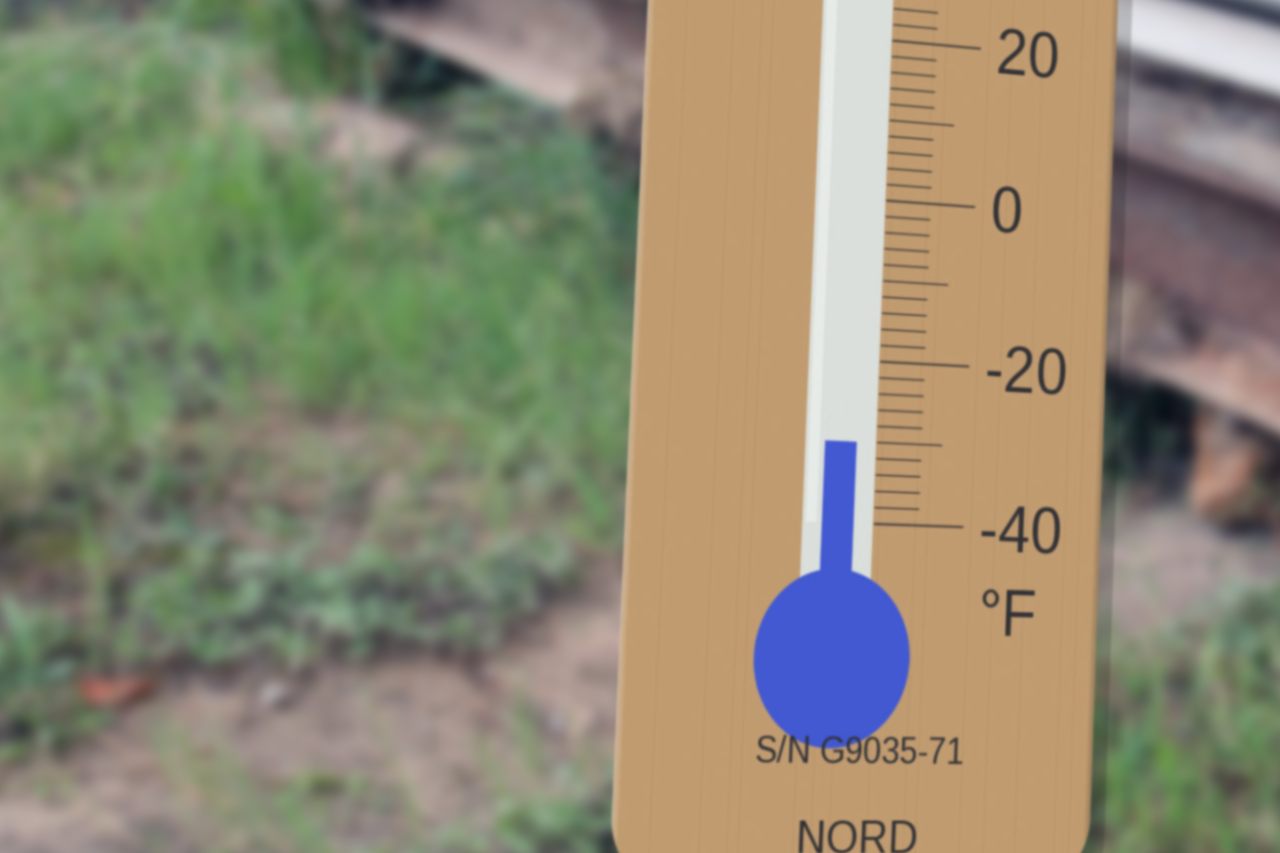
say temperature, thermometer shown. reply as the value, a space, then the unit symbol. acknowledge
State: -30 °F
